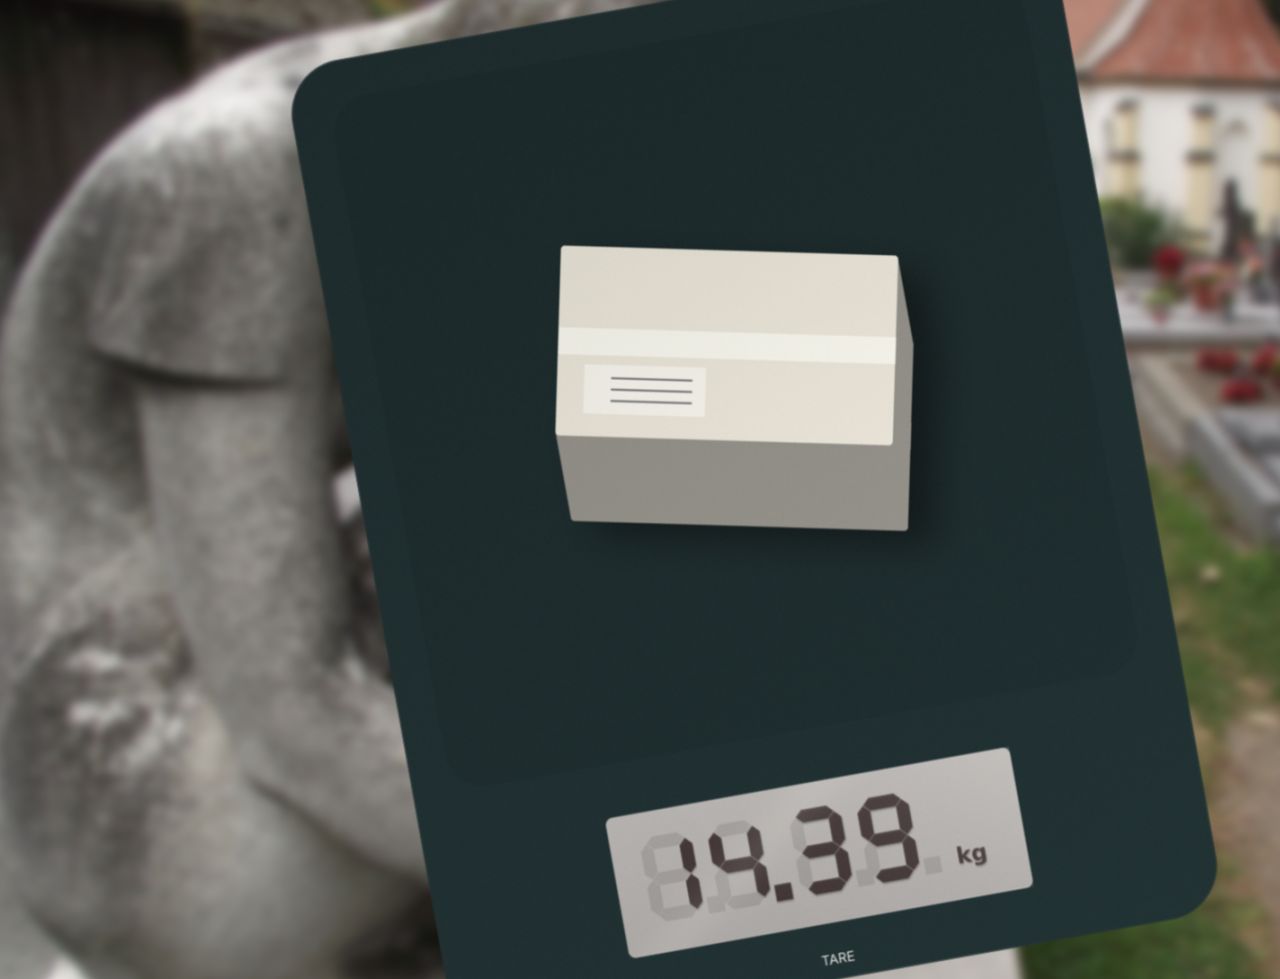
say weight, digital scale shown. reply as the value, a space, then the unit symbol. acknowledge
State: 14.39 kg
